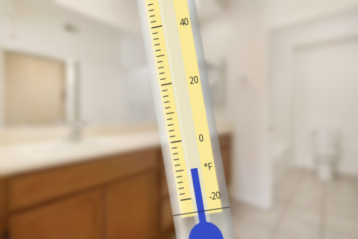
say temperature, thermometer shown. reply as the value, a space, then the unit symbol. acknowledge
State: -10 °F
